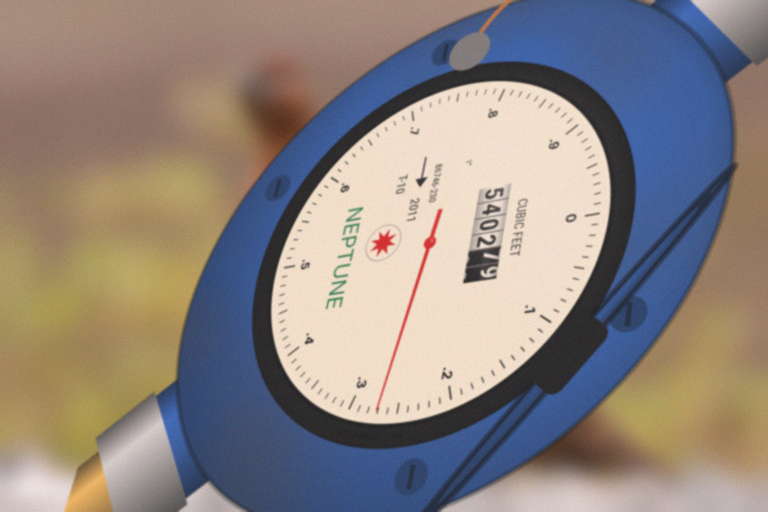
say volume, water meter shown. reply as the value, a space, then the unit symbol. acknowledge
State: 540279.27 ft³
